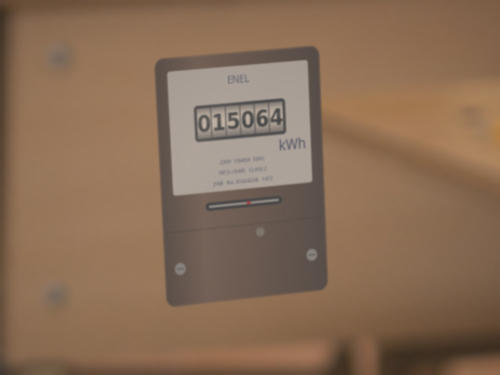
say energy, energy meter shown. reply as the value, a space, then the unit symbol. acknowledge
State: 15064 kWh
